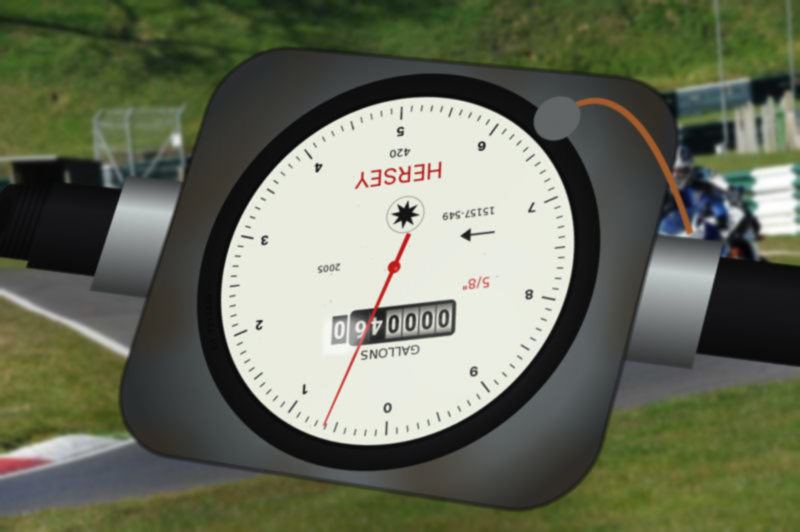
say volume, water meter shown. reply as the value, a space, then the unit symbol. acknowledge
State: 460.6 gal
